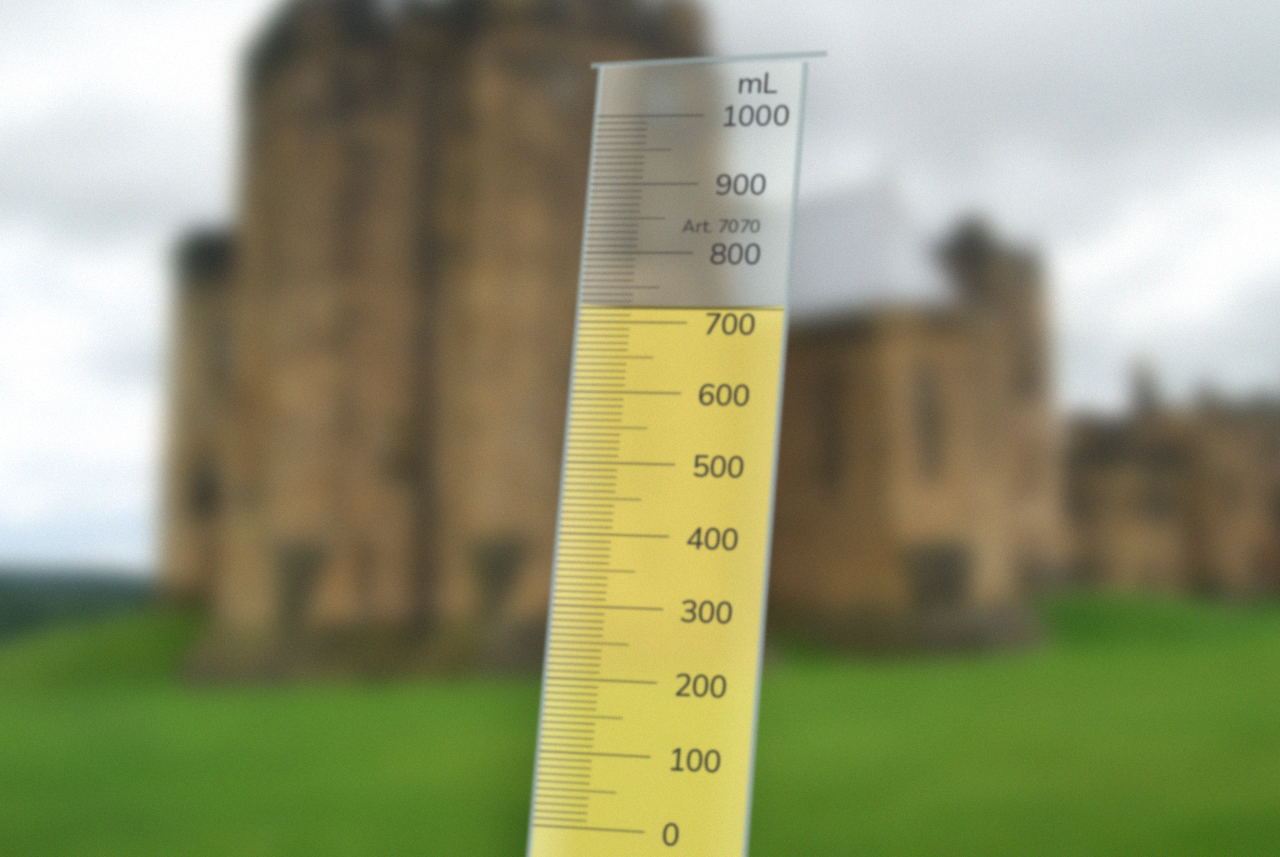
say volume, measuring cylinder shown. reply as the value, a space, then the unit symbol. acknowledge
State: 720 mL
